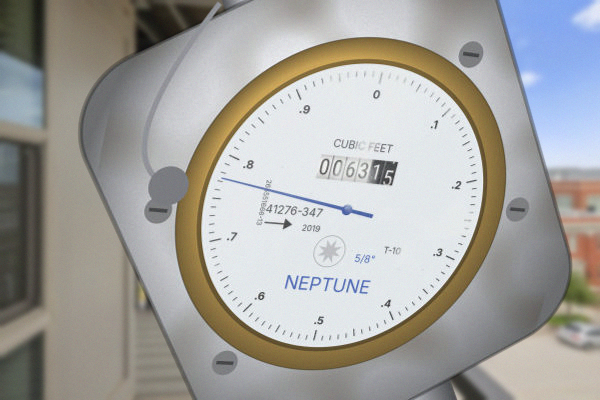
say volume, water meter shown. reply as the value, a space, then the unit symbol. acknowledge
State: 6314.77 ft³
